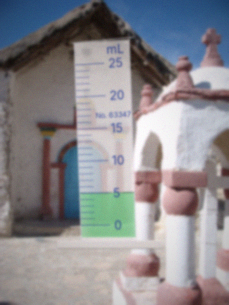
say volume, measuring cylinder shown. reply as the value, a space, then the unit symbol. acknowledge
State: 5 mL
